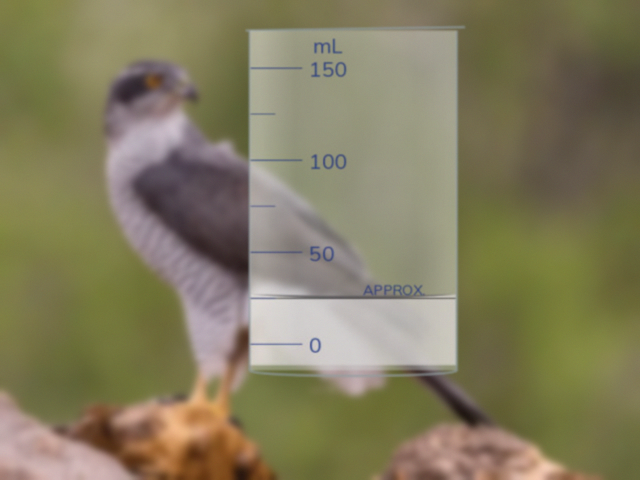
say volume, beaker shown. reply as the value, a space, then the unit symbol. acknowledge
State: 25 mL
